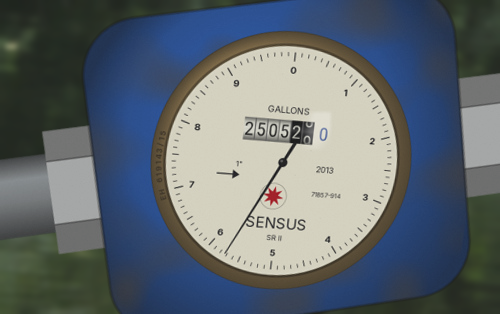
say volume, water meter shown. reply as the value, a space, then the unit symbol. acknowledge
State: 2505285.7 gal
